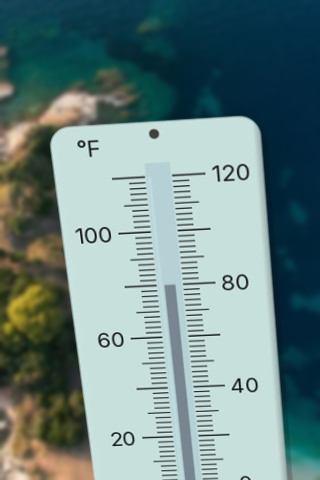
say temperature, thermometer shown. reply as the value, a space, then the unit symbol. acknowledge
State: 80 °F
